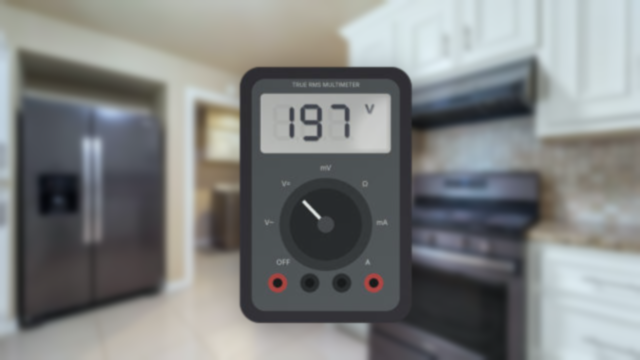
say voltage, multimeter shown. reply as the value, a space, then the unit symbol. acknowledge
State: 197 V
